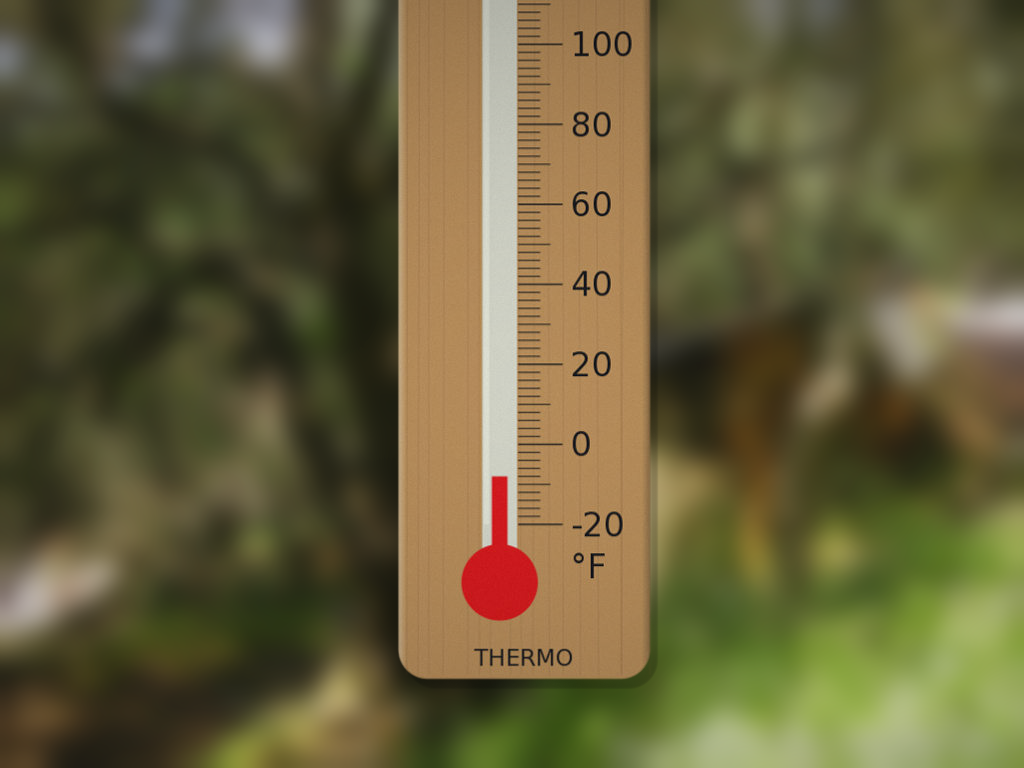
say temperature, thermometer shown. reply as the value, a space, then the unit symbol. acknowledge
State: -8 °F
